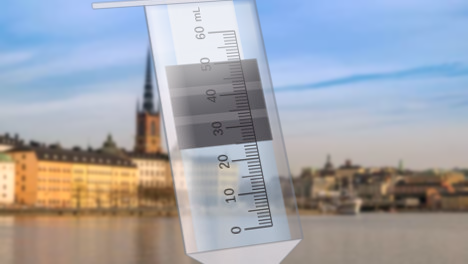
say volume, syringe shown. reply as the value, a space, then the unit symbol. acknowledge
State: 25 mL
